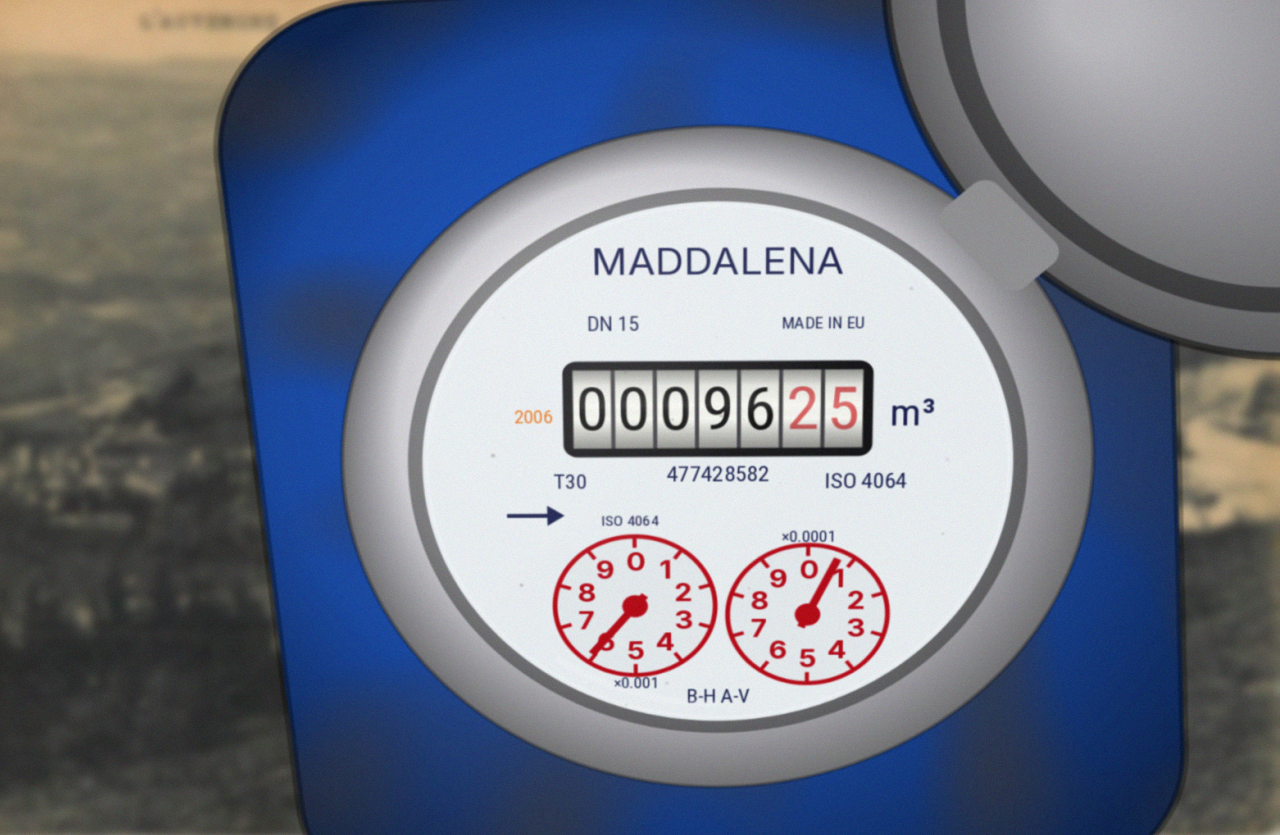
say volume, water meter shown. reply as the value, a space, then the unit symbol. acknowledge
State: 96.2560 m³
